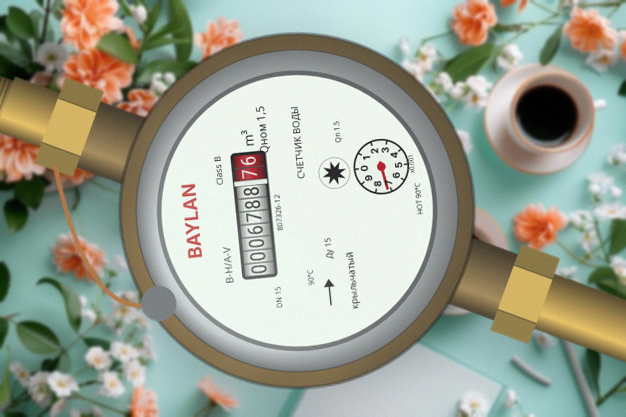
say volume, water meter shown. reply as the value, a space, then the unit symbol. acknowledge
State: 6788.767 m³
